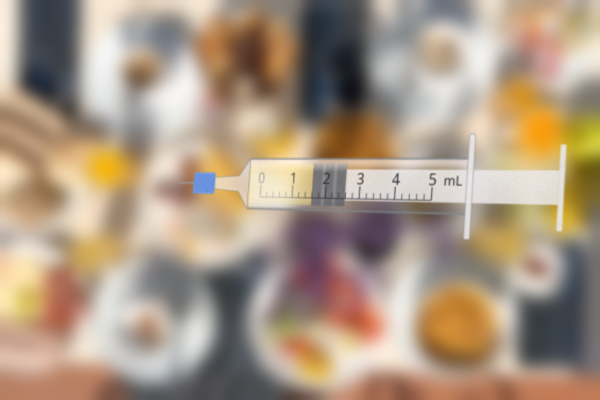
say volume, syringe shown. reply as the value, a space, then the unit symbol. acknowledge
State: 1.6 mL
